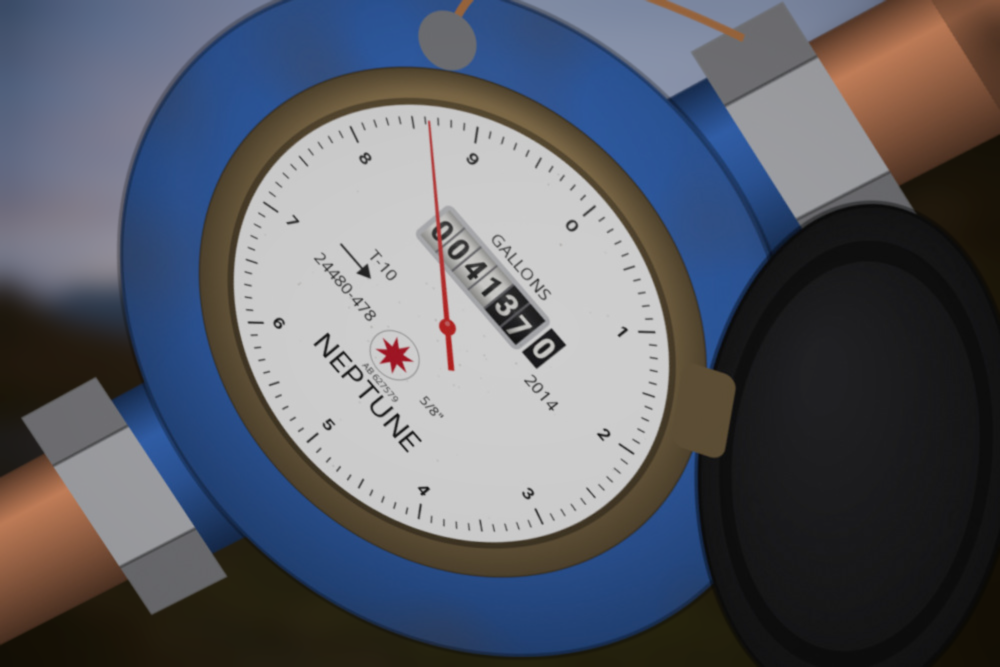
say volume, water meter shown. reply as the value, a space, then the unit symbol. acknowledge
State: 41368.6 gal
